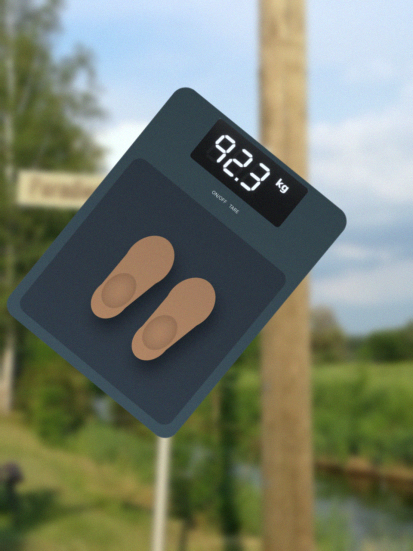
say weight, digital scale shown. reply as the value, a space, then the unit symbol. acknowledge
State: 92.3 kg
